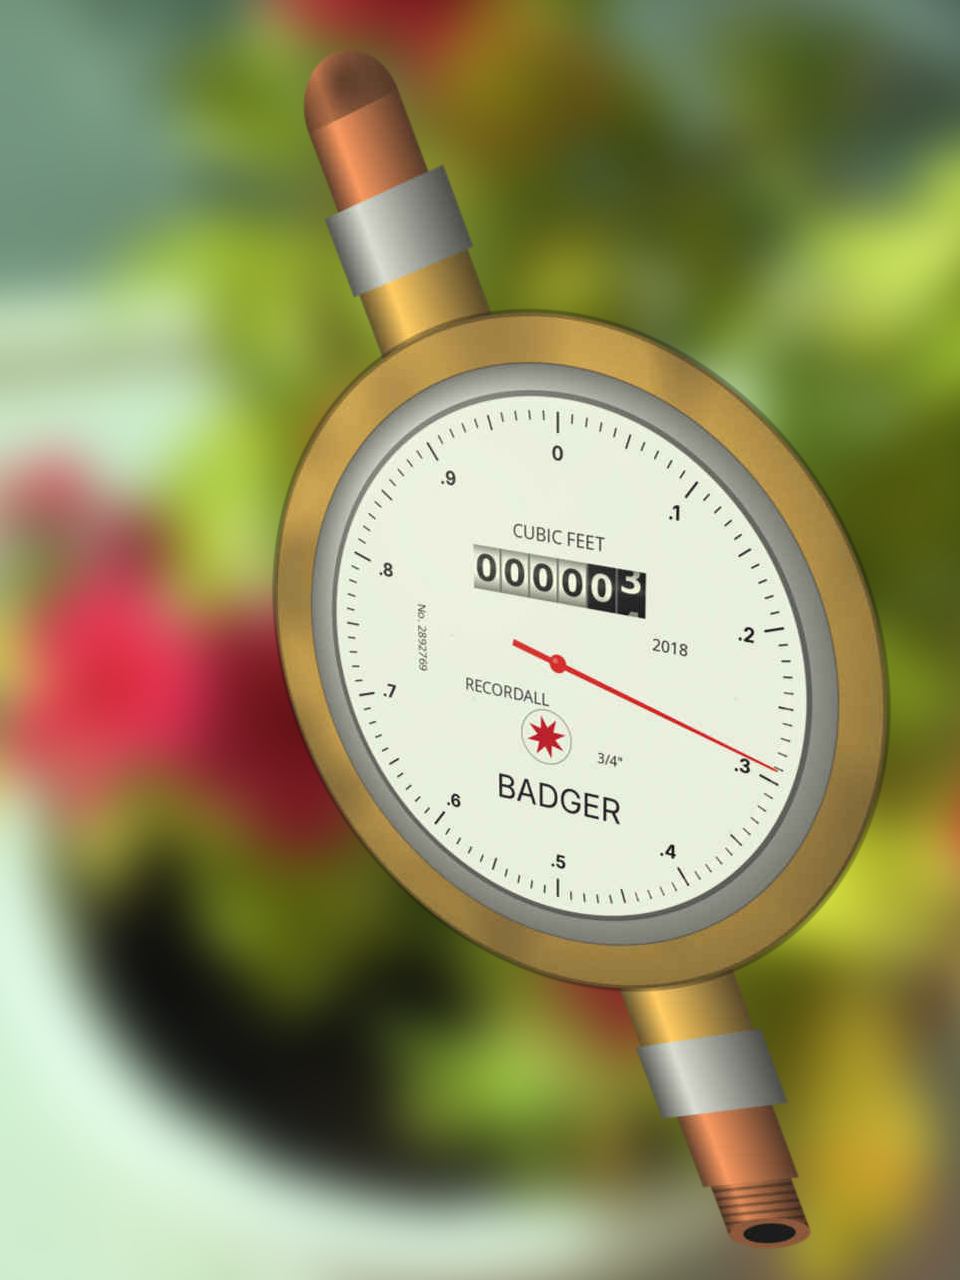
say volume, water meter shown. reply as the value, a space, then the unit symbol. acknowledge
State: 3.29 ft³
